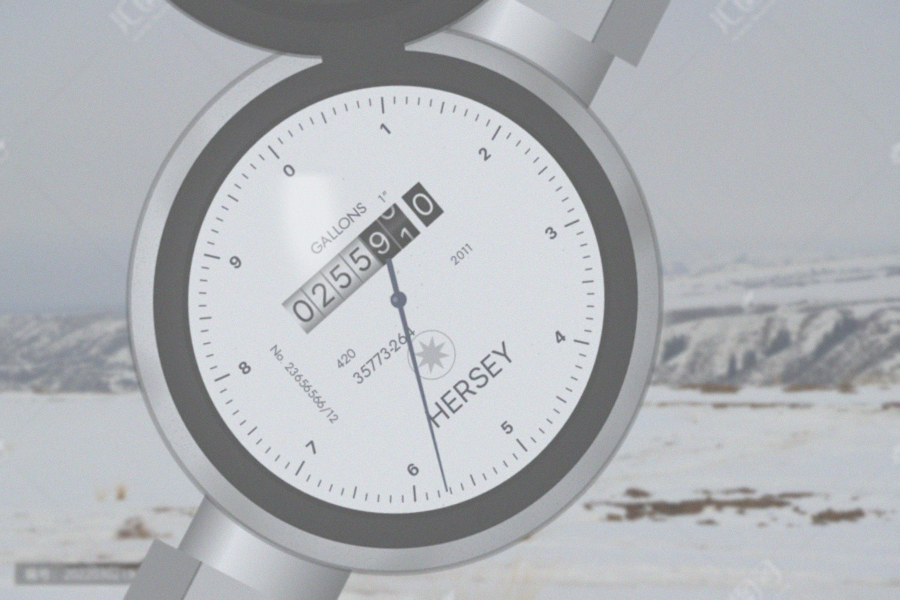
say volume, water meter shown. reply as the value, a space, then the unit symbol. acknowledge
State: 255905.7 gal
